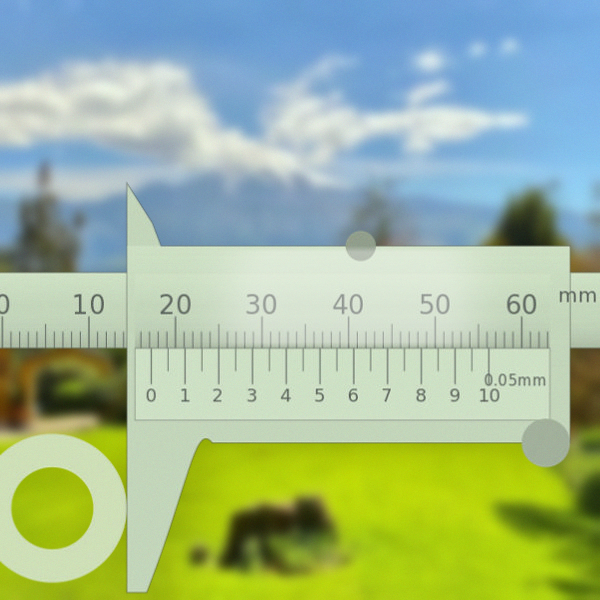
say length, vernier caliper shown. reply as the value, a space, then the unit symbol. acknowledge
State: 17.2 mm
